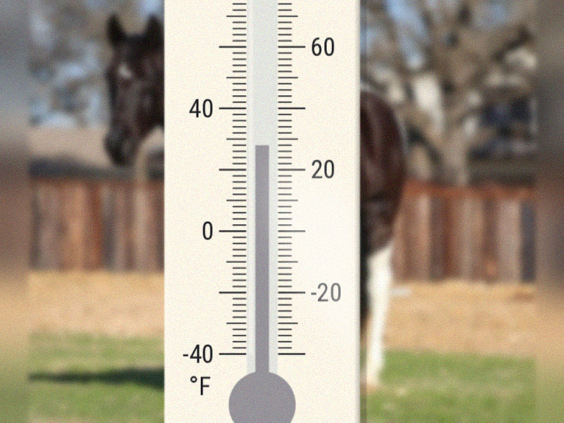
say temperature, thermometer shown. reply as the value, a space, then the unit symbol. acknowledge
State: 28 °F
